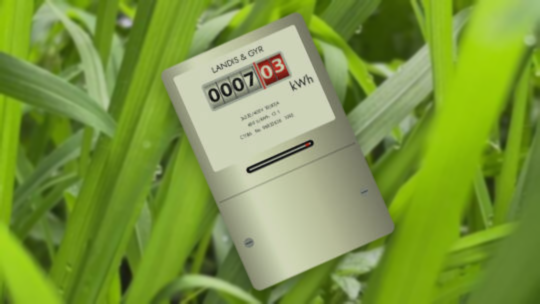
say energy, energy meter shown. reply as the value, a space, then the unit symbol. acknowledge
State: 7.03 kWh
